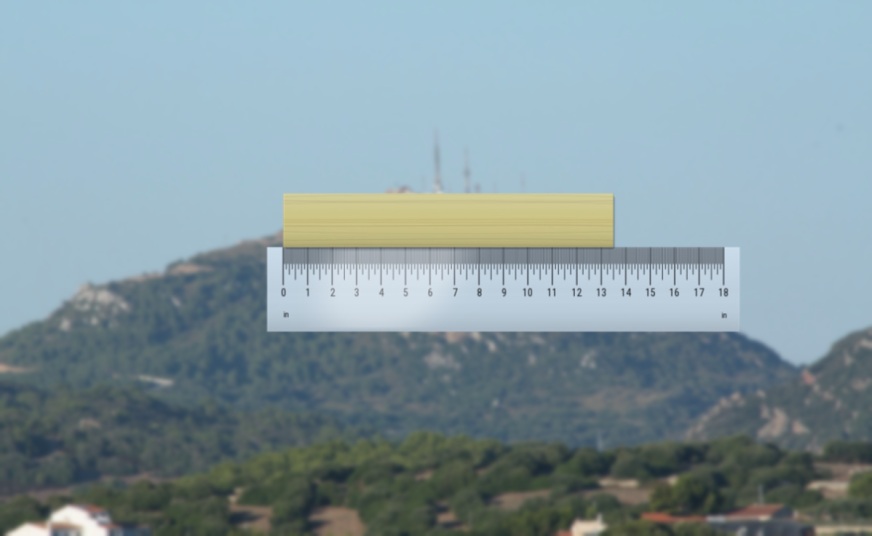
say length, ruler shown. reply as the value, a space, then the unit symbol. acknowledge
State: 13.5 in
